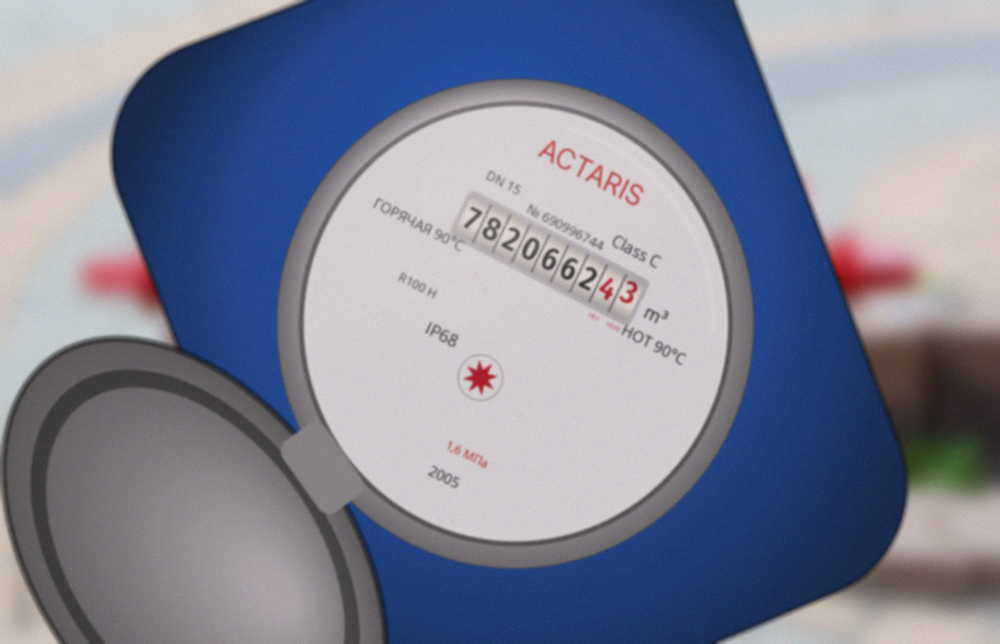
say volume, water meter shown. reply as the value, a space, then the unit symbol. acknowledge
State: 7820662.43 m³
